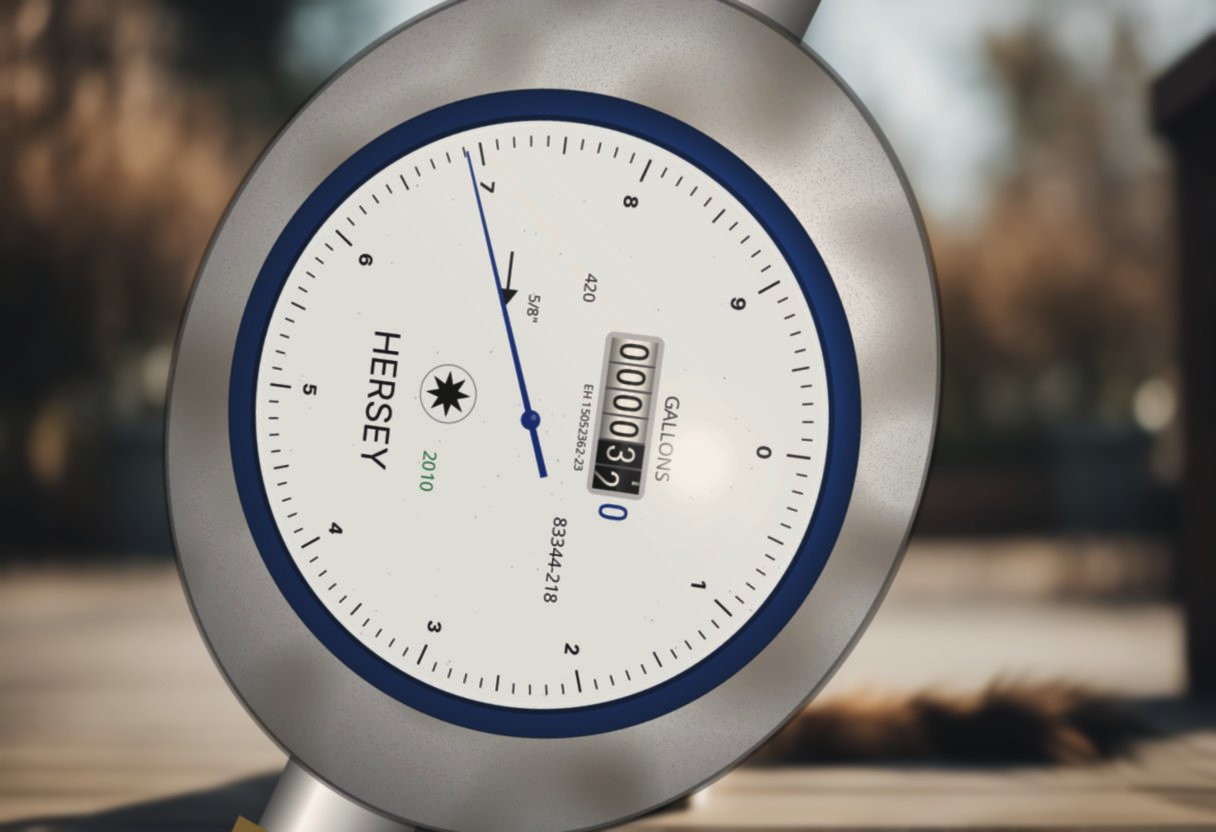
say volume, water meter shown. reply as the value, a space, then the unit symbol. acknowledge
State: 316.9 gal
